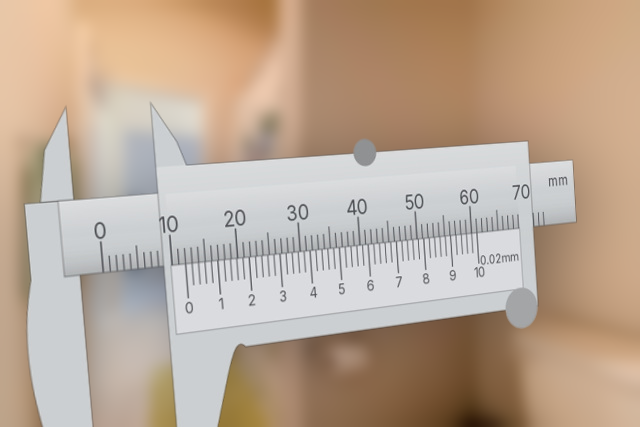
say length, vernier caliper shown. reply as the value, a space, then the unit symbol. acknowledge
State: 12.0 mm
